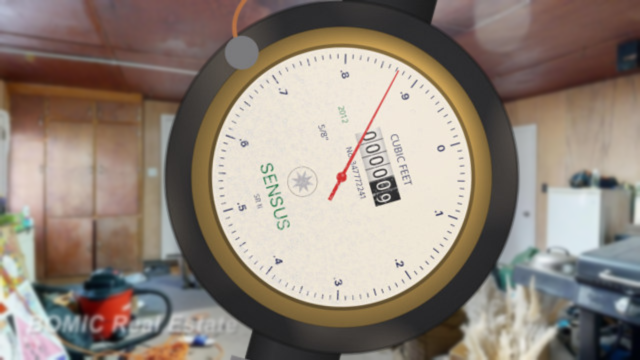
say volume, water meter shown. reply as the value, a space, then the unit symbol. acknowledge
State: 8.87 ft³
